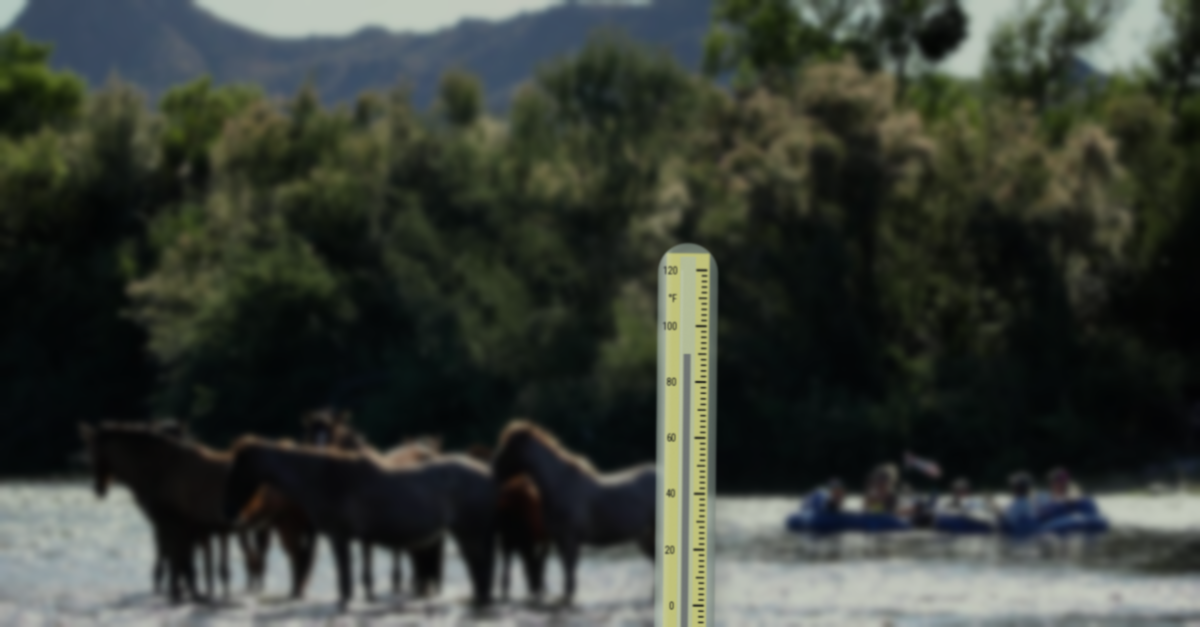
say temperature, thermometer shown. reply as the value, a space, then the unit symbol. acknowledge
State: 90 °F
